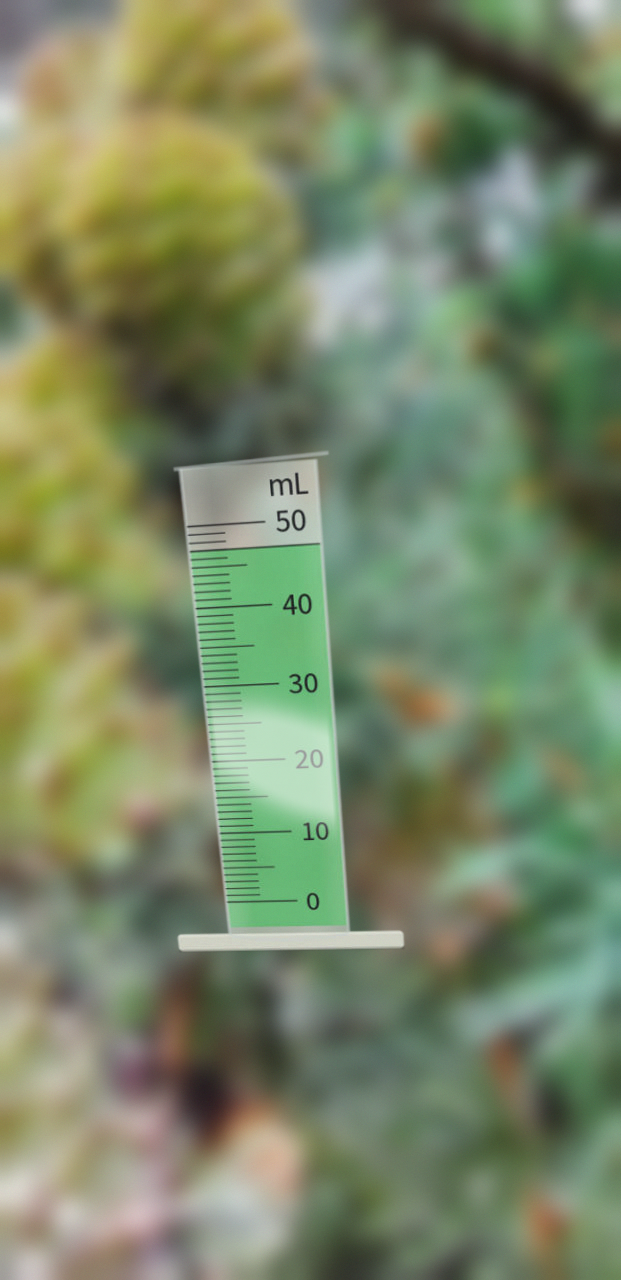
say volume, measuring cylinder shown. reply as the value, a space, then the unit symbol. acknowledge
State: 47 mL
